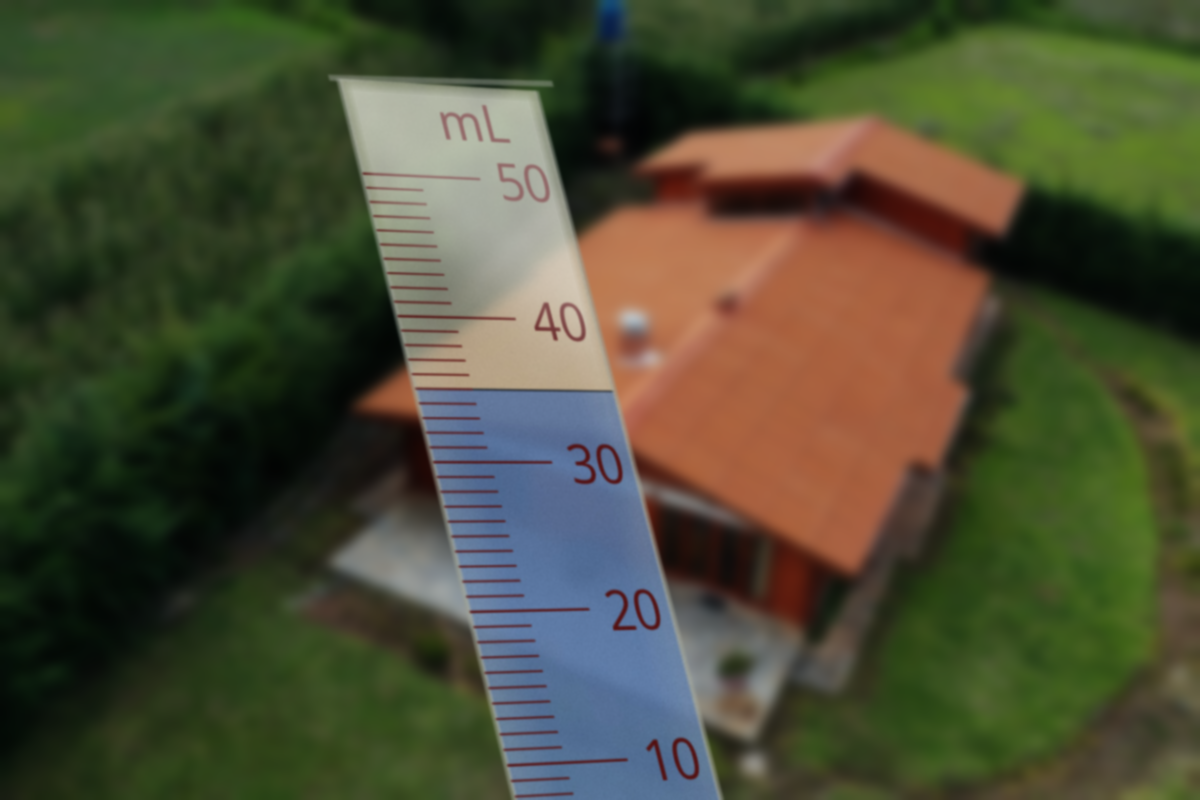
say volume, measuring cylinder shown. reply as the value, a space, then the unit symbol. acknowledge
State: 35 mL
